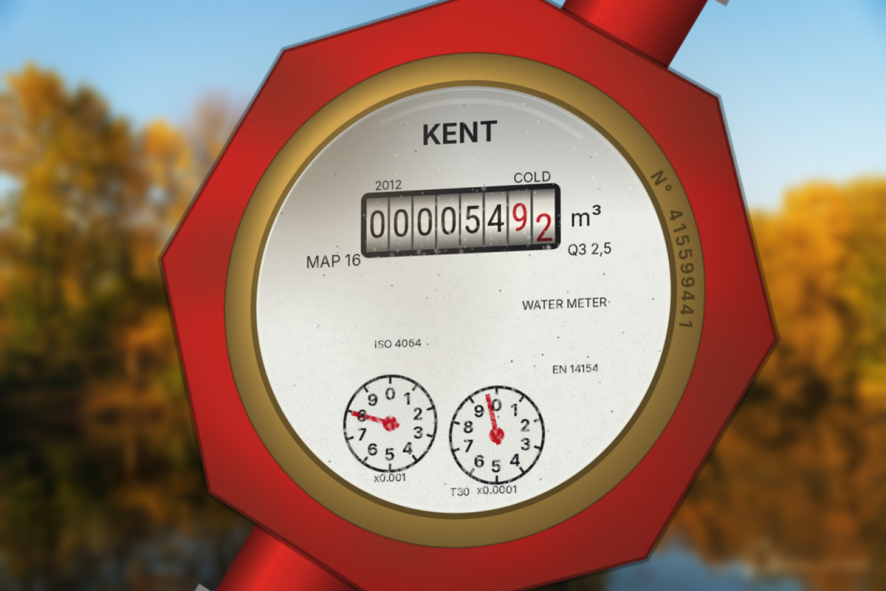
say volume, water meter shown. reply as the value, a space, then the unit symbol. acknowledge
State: 54.9179 m³
